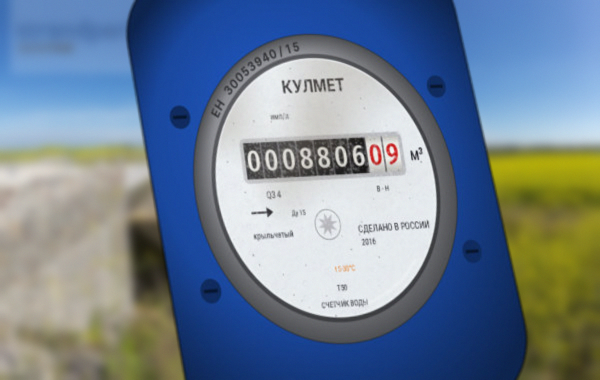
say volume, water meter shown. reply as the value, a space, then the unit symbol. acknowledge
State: 8806.09 m³
